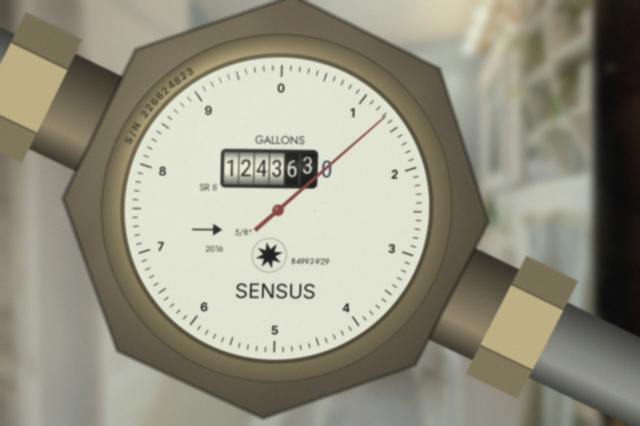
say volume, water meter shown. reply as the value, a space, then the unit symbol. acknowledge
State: 1243631.3 gal
